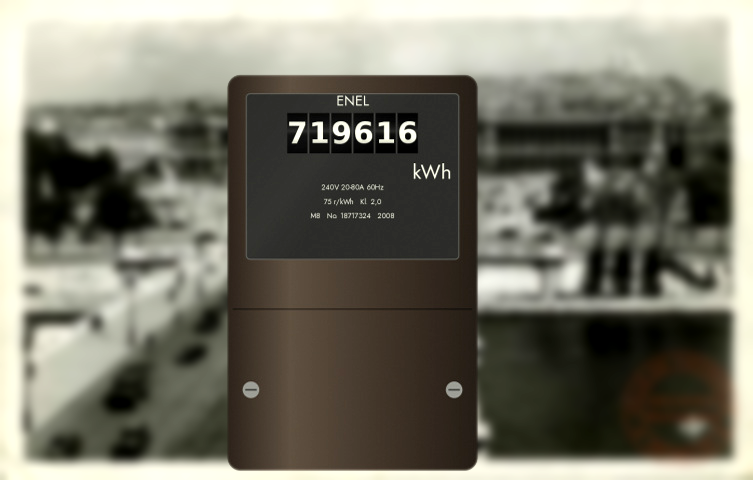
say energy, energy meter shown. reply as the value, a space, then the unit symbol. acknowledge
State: 719616 kWh
